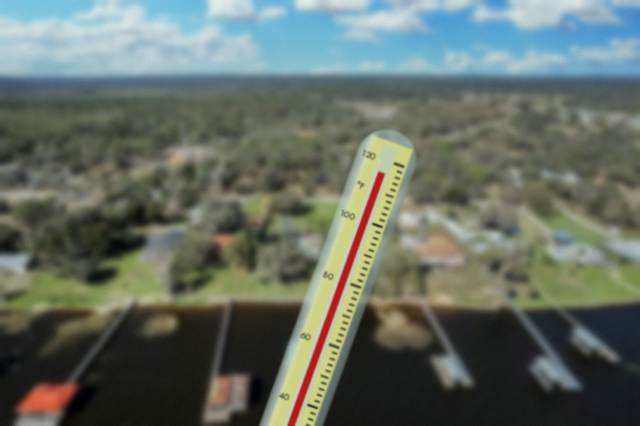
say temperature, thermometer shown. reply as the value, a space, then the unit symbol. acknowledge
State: 116 °F
